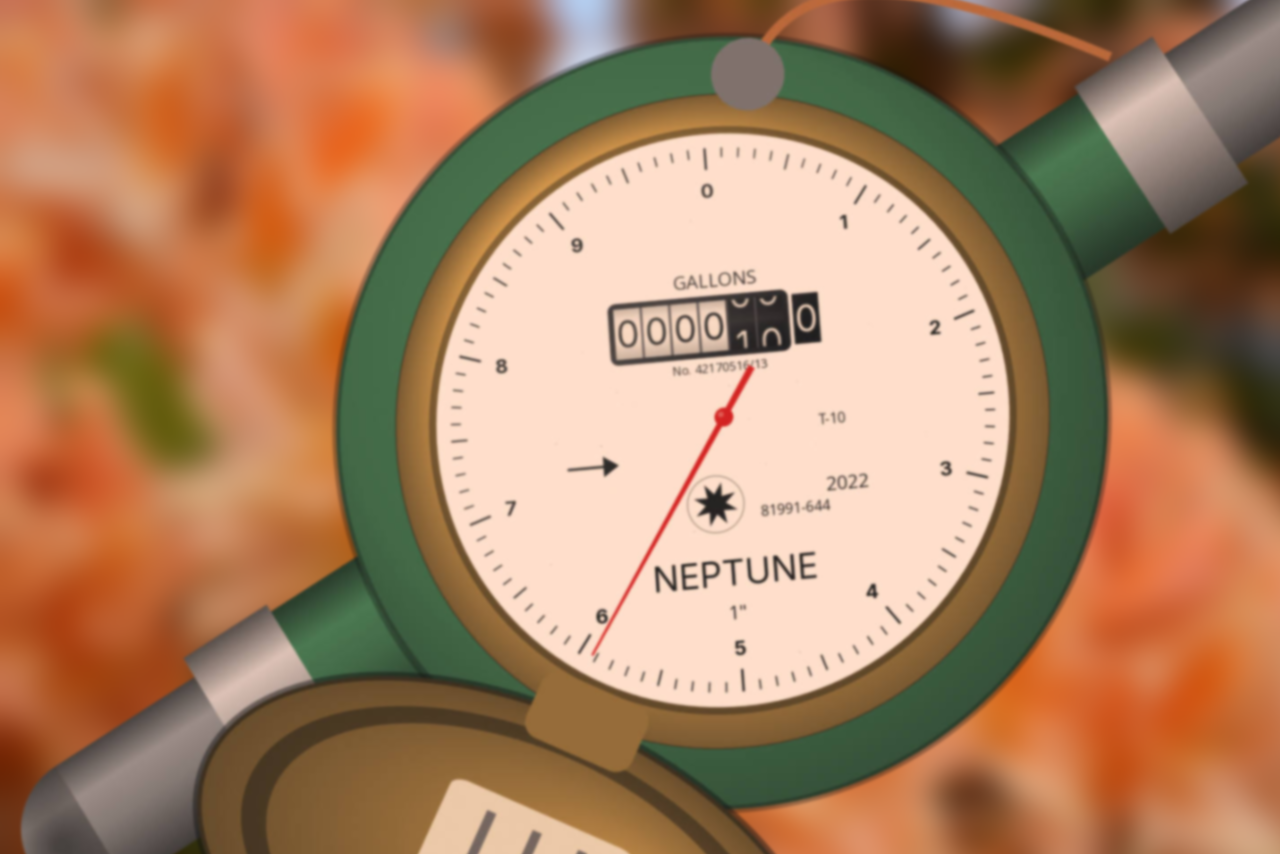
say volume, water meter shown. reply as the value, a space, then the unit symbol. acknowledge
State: 95.9 gal
